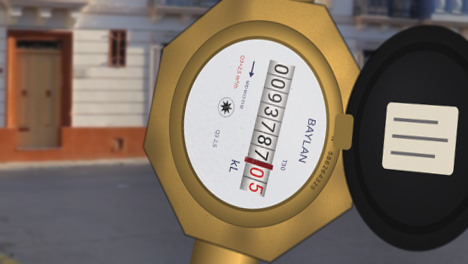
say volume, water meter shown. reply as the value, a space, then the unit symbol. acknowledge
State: 93787.05 kL
